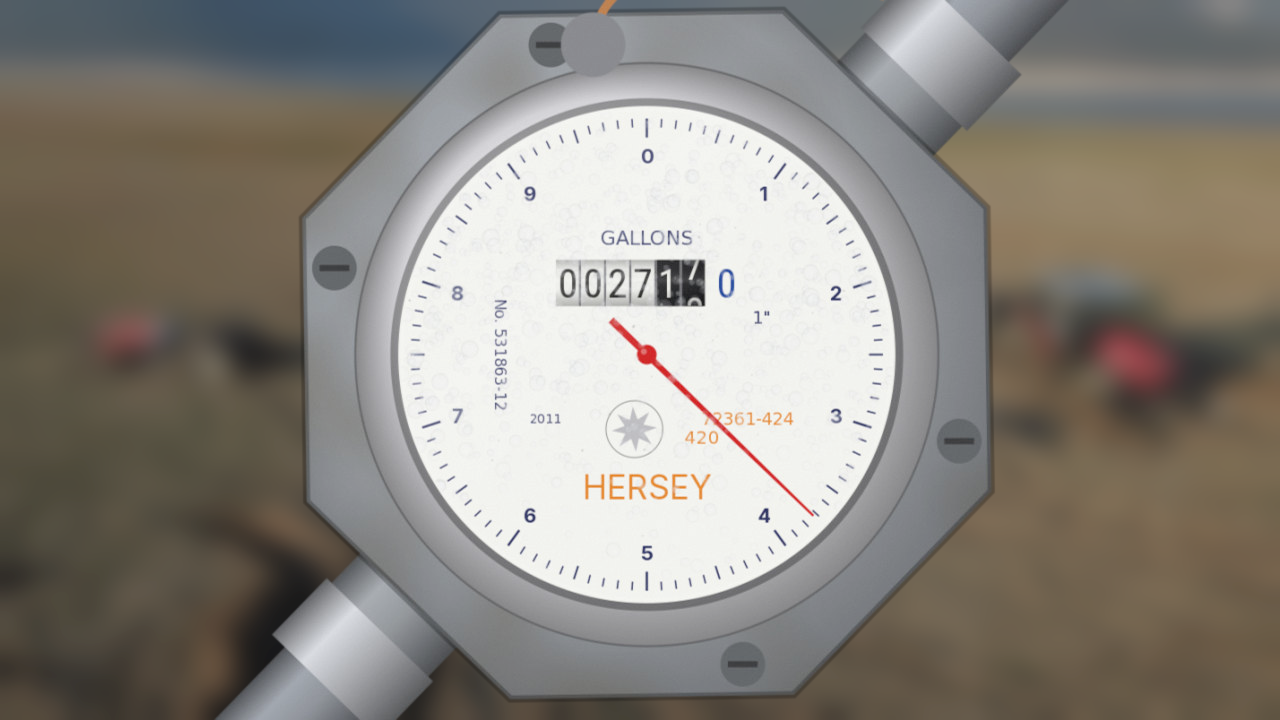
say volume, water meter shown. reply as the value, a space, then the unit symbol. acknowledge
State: 27173.7 gal
